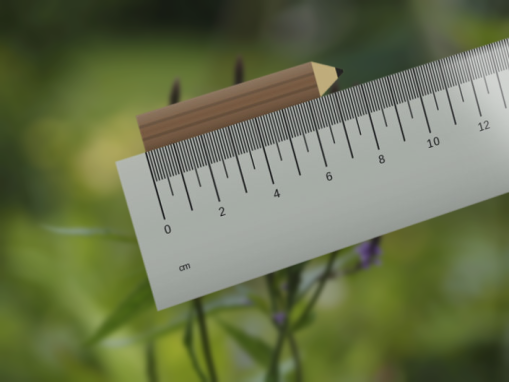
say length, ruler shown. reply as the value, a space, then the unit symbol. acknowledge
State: 7.5 cm
